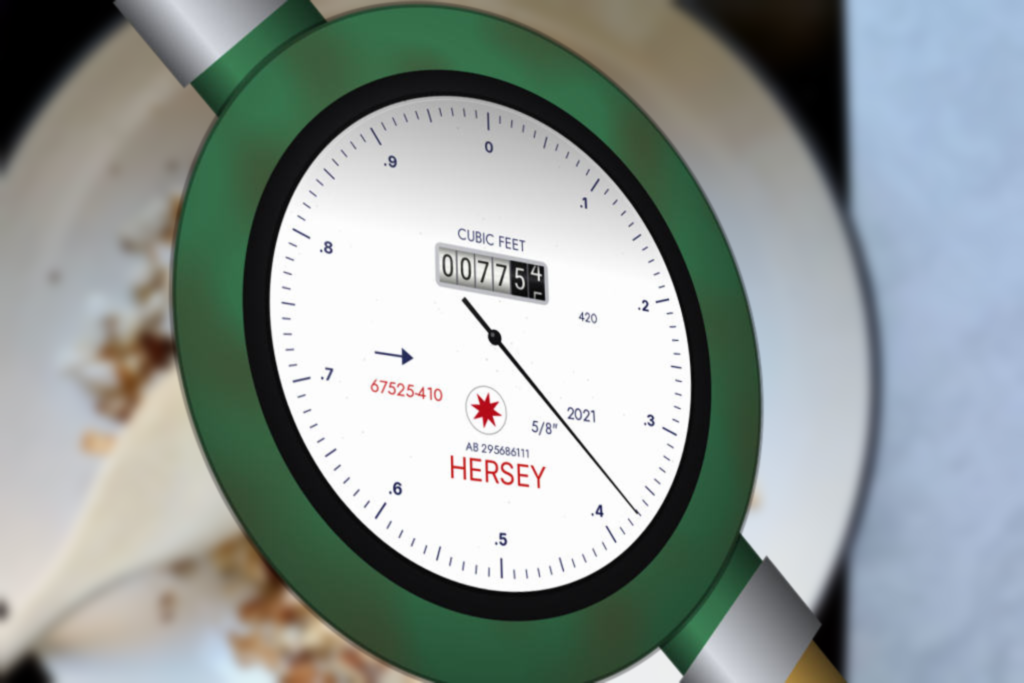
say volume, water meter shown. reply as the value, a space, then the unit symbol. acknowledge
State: 7754.37 ft³
